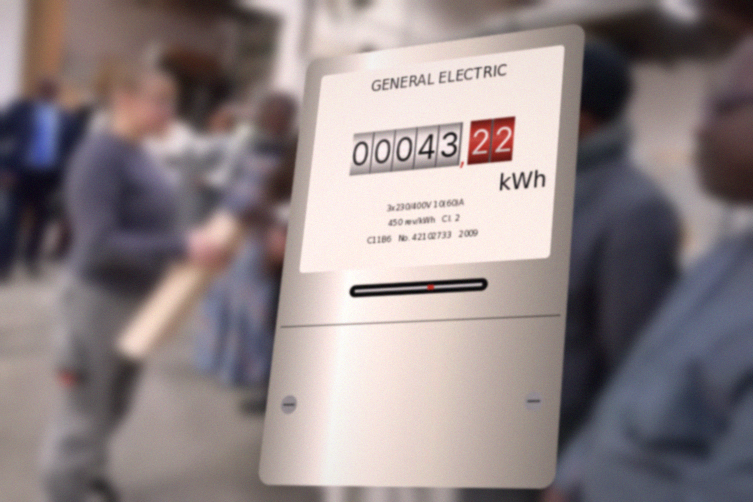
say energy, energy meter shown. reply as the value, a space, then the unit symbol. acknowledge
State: 43.22 kWh
